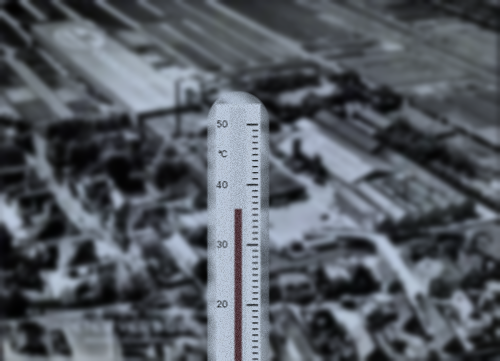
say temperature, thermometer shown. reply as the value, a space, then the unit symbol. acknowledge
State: 36 °C
